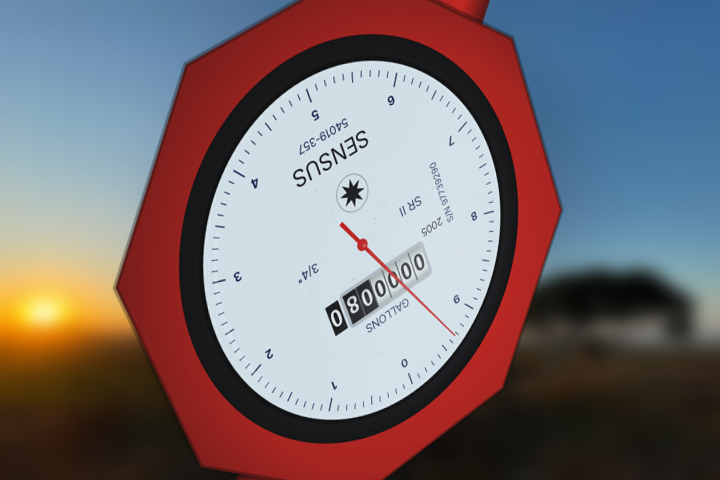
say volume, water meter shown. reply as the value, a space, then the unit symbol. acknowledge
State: 79.3 gal
